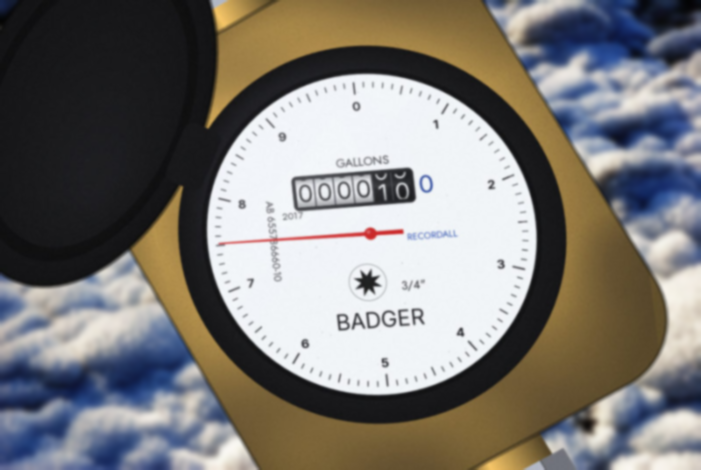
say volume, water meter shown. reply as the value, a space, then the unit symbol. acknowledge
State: 97.5 gal
